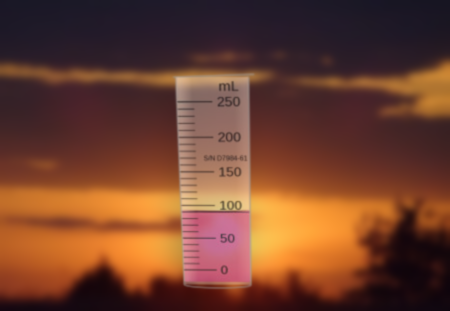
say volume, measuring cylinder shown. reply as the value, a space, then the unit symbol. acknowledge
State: 90 mL
